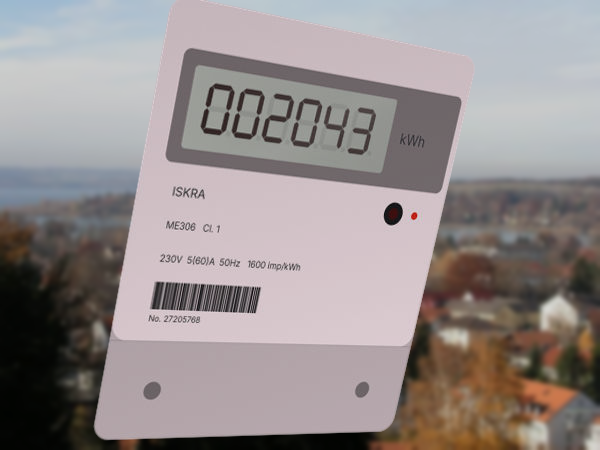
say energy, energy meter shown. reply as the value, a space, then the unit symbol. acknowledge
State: 2043 kWh
